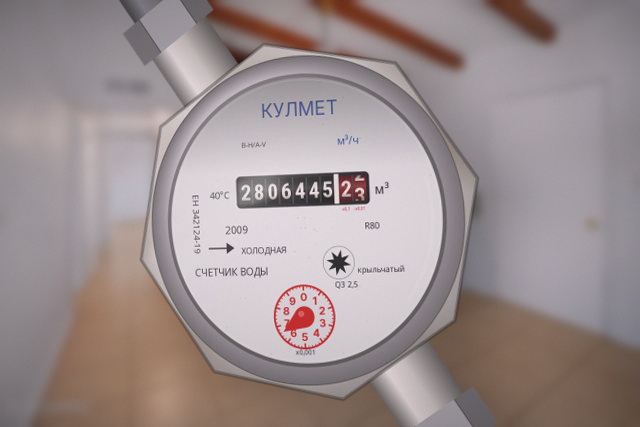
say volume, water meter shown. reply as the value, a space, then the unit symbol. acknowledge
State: 2806445.226 m³
